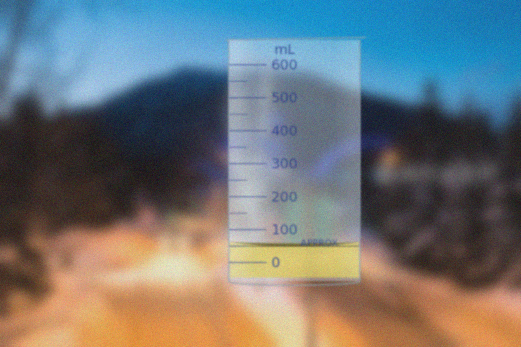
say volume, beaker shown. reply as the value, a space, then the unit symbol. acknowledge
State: 50 mL
